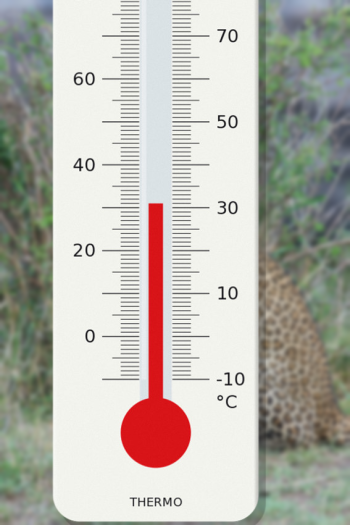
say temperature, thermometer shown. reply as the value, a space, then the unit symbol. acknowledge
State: 31 °C
